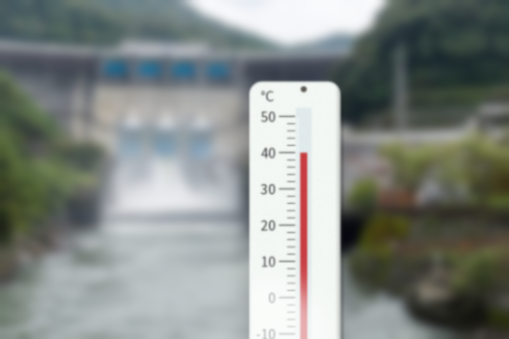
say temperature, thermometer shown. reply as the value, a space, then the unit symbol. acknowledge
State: 40 °C
